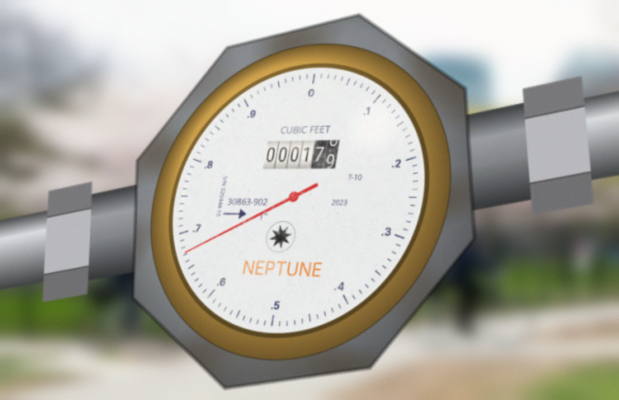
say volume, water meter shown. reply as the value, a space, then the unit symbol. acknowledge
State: 178.67 ft³
